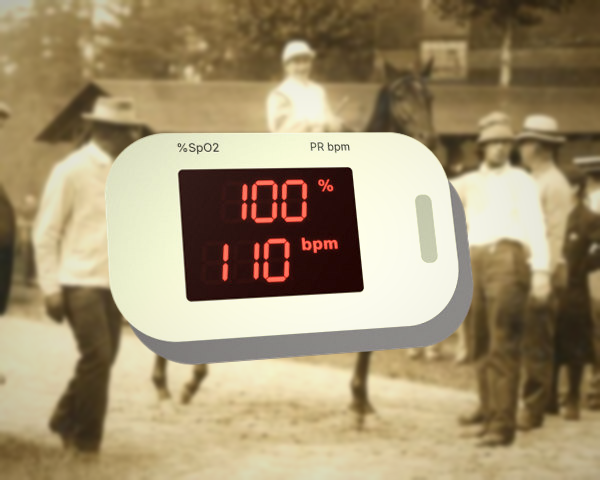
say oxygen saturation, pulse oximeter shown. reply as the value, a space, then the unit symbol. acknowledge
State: 100 %
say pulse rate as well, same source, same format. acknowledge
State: 110 bpm
